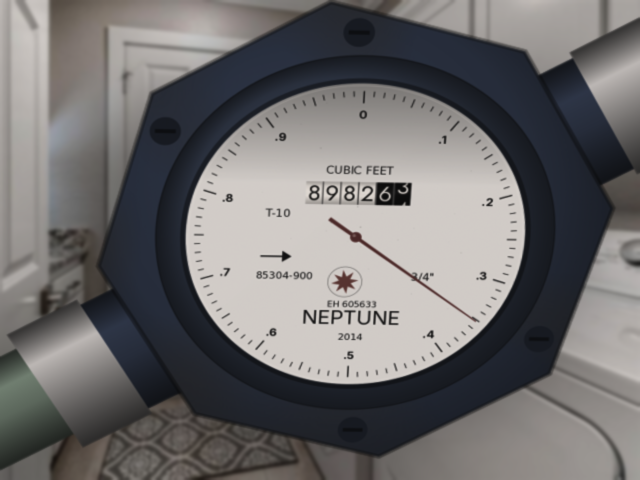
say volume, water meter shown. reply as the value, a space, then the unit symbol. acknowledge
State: 898263.35 ft³
